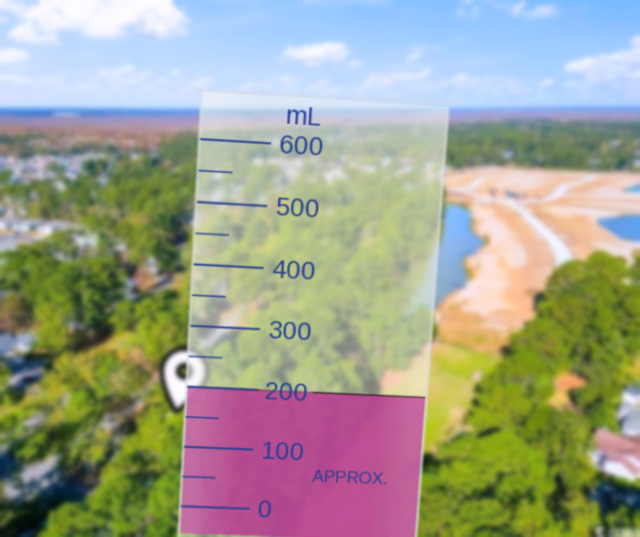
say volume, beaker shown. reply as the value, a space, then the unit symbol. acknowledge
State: 200 mL
